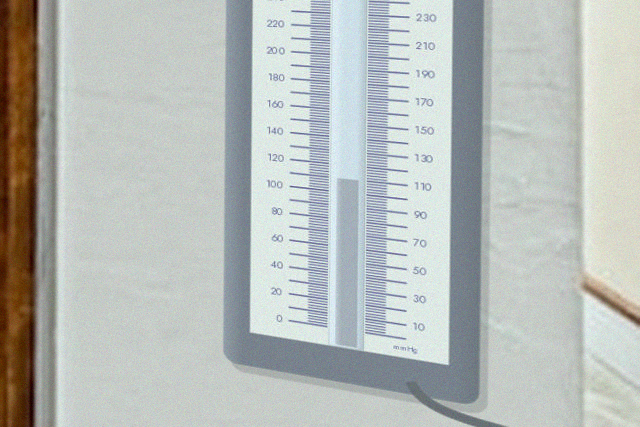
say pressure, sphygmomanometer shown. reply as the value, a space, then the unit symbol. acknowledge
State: 110 mmHg
